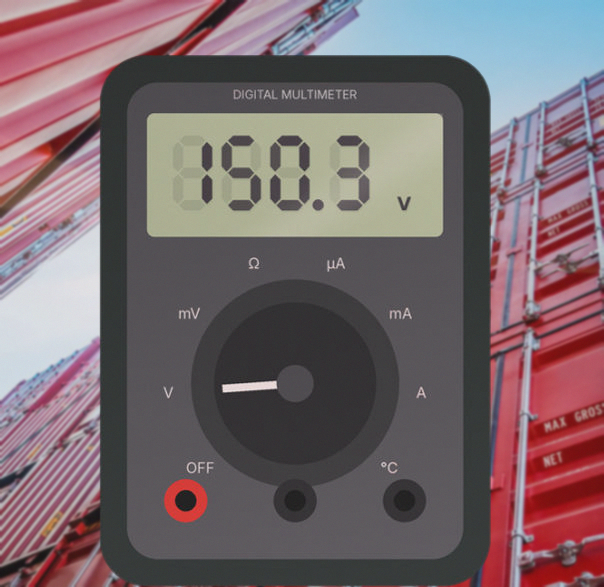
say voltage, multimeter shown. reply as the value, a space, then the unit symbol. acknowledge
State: 150.3 V
